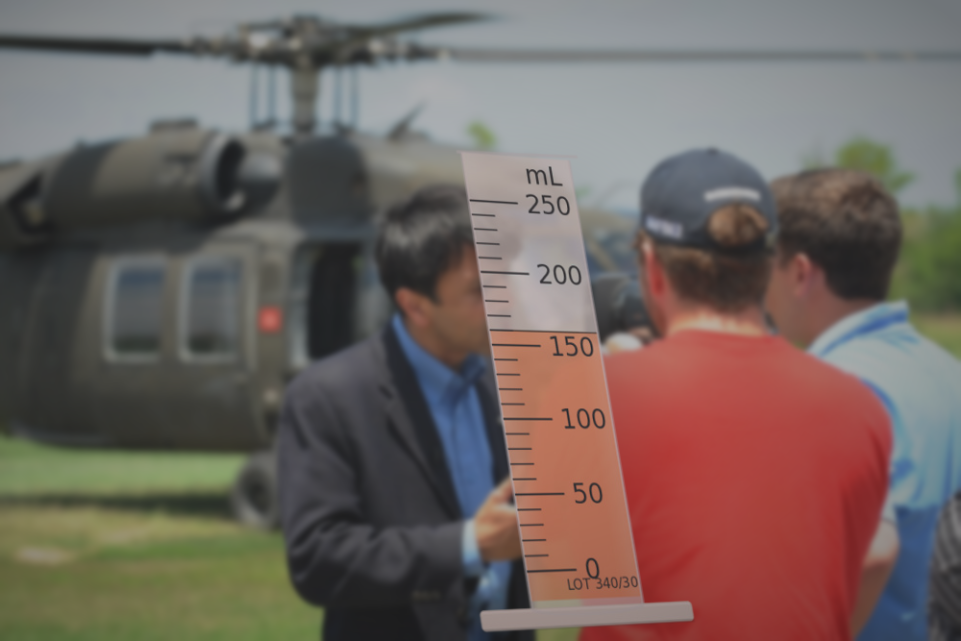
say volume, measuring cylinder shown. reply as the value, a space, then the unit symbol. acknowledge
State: 160 mL
